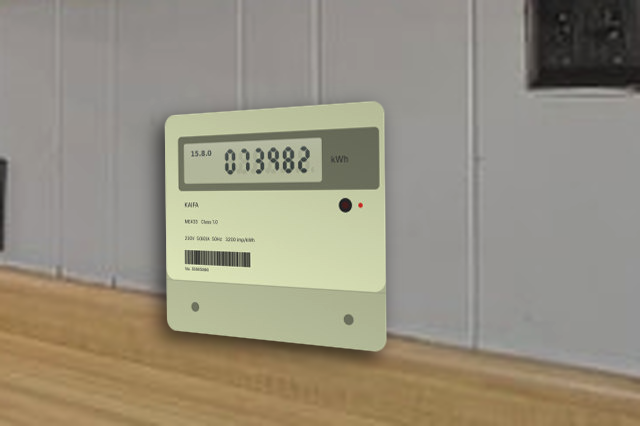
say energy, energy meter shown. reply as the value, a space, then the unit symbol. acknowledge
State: 73982 kWh
